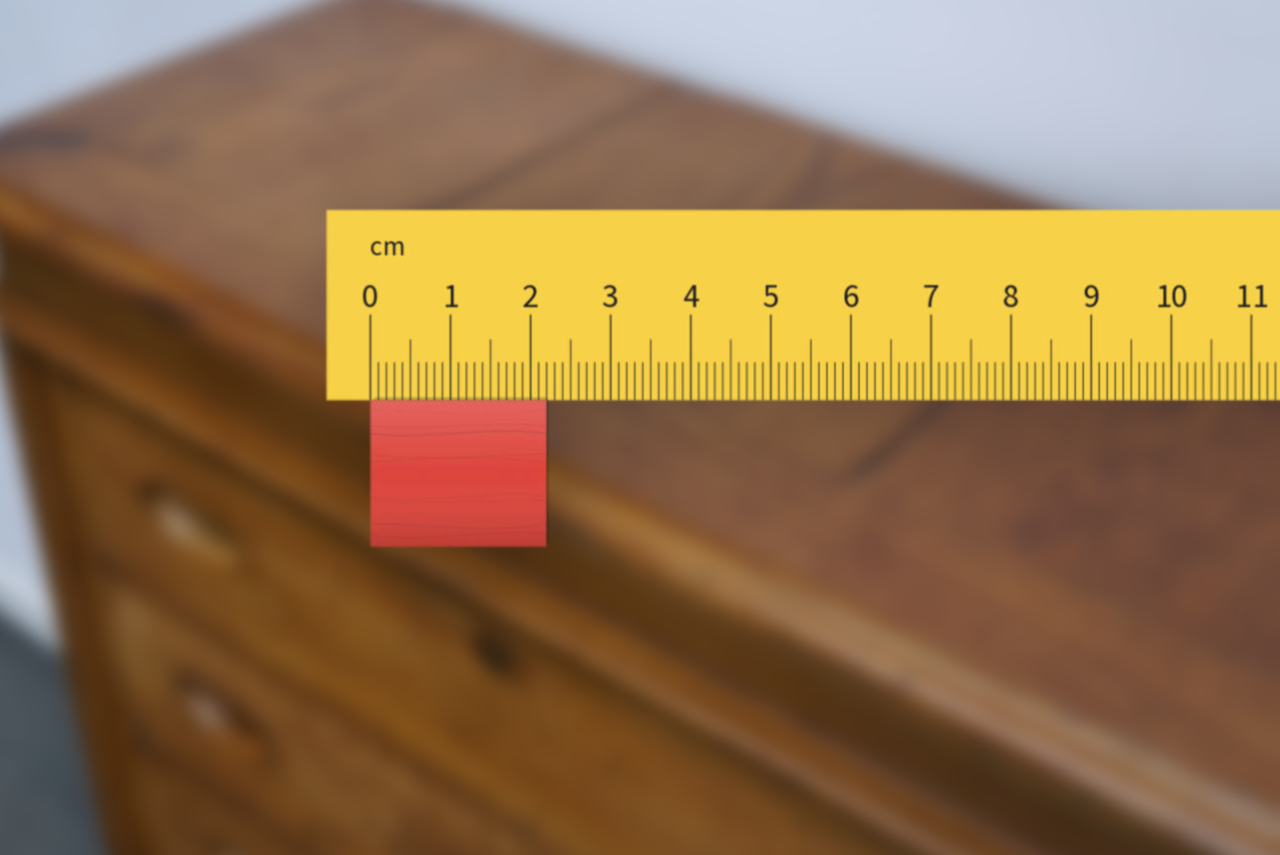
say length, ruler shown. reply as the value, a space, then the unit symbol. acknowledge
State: 2.2 cm
